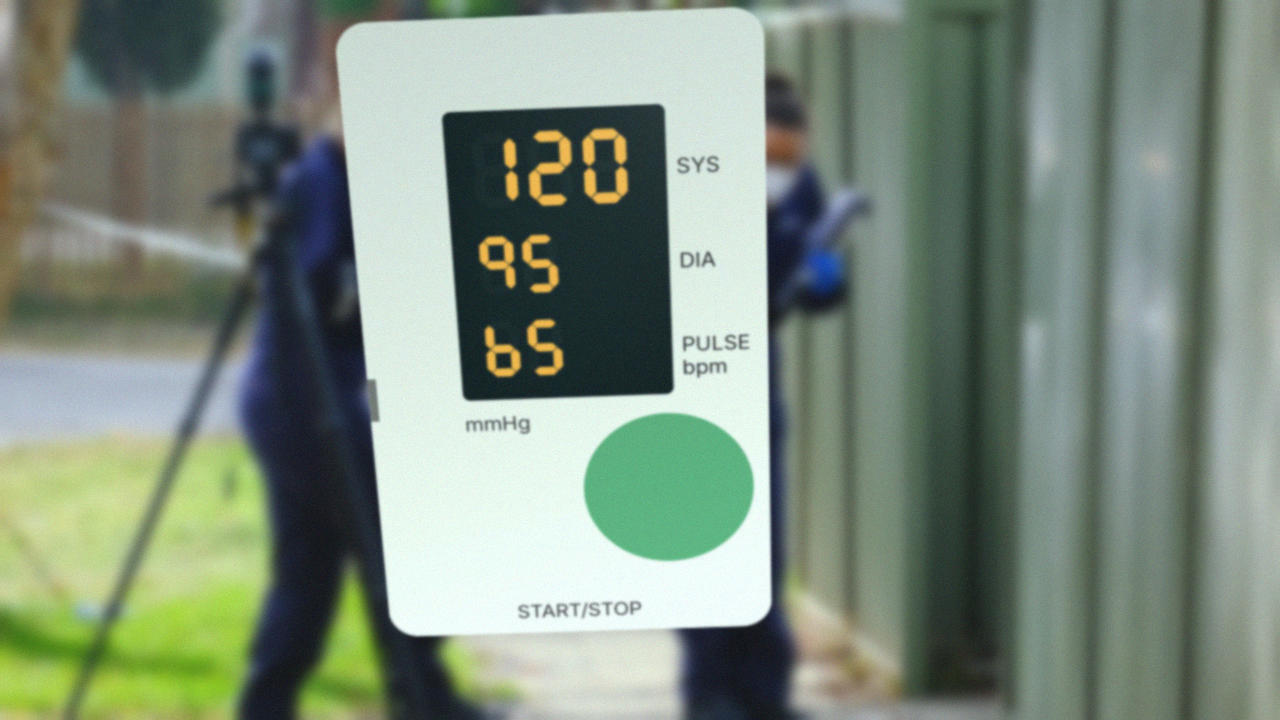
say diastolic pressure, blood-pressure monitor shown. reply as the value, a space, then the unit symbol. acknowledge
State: 95 mmHg
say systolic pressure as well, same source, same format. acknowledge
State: 120 mmHg
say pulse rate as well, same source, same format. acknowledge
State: 65 bpm
